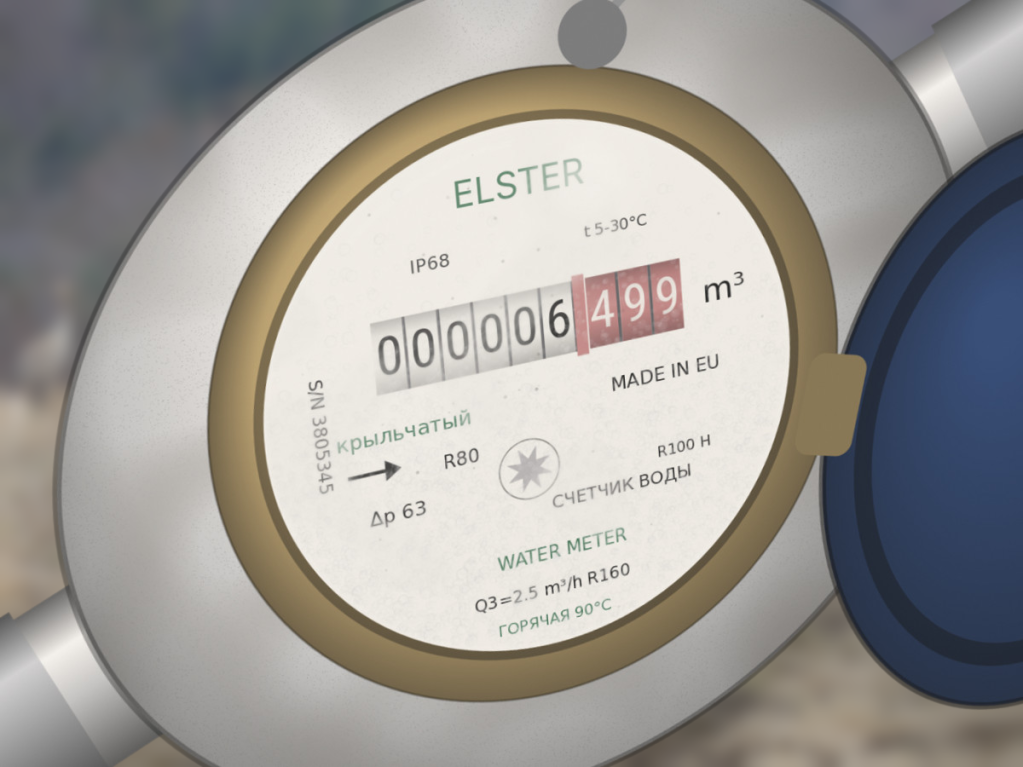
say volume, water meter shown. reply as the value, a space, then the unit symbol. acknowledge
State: 6.499 m³
